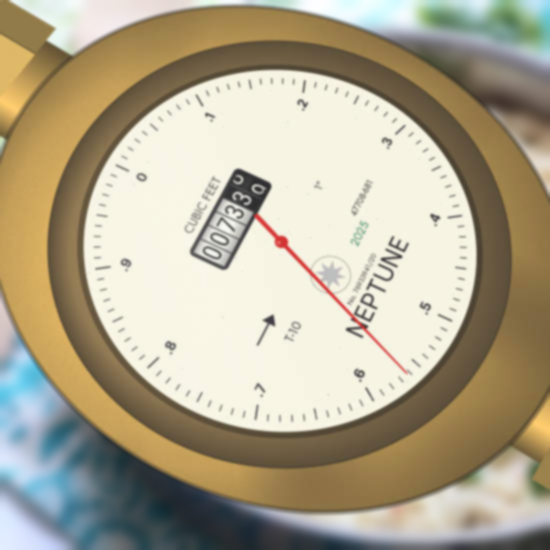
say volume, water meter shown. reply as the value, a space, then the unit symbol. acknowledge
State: 7338.56 ft³
